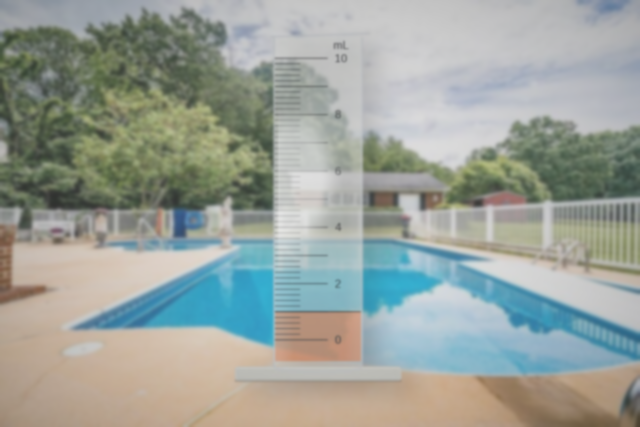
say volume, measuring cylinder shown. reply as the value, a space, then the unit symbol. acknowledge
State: 1 mL
